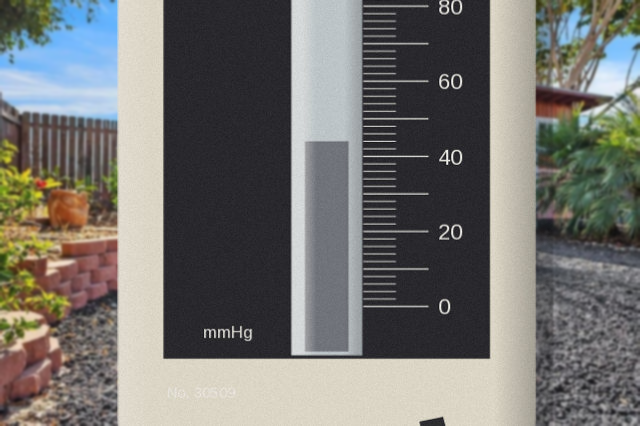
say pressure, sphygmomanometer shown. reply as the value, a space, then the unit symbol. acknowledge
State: 44 mmHg
